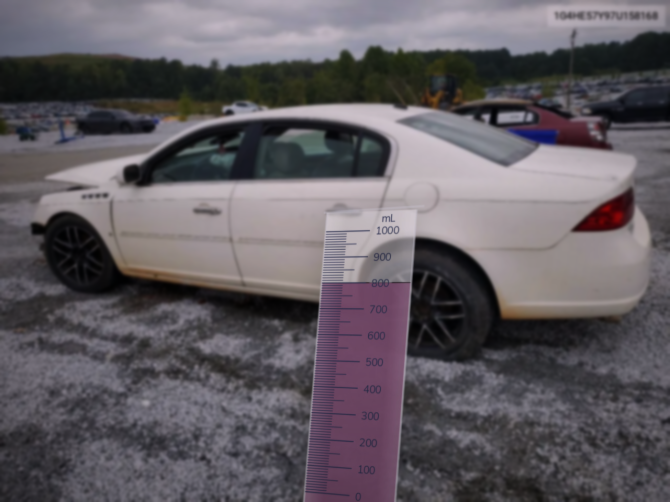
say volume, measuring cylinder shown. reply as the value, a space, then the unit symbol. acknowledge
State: 800 mL
